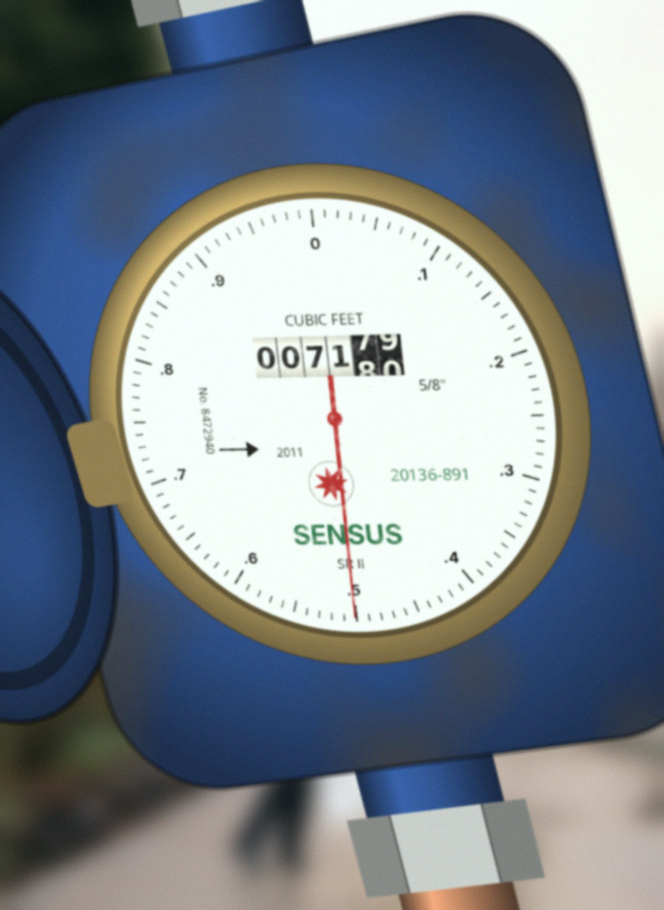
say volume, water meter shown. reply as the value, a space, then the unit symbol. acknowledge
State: 7179.50 ft³
